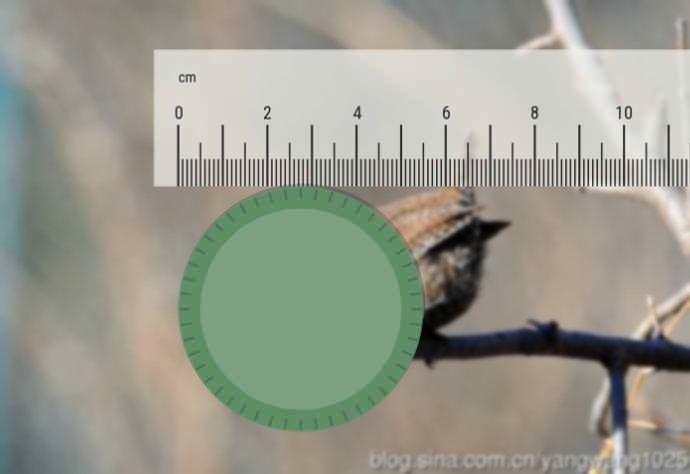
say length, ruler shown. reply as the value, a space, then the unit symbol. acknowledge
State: 5.5 cm
